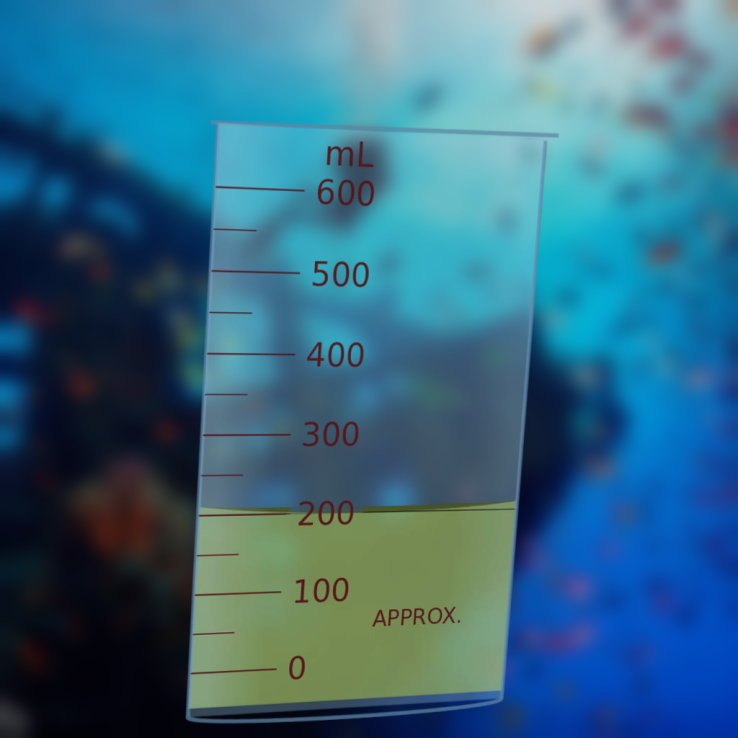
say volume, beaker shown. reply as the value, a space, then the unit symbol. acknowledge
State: 200 mL
